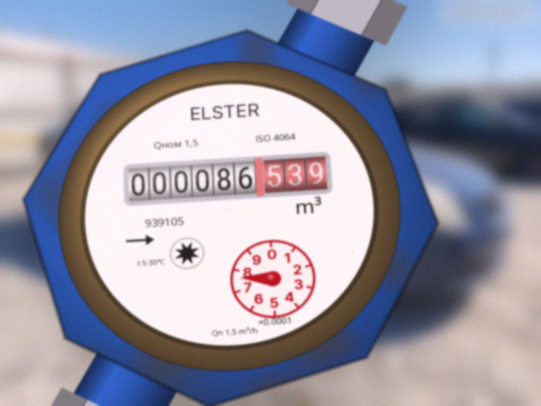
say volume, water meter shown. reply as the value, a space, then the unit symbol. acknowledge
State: 86.5397 m³
